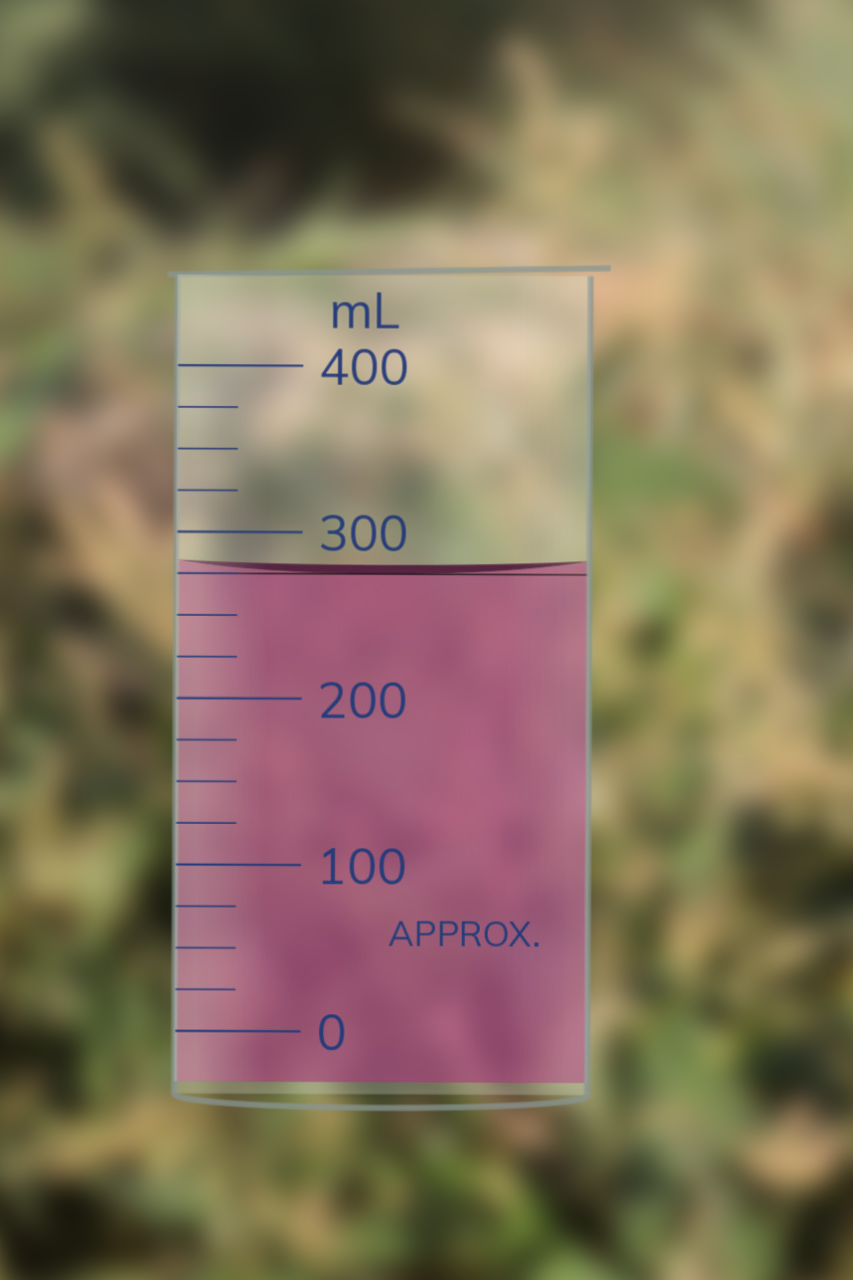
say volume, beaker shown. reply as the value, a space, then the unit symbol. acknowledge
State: 275 mL
